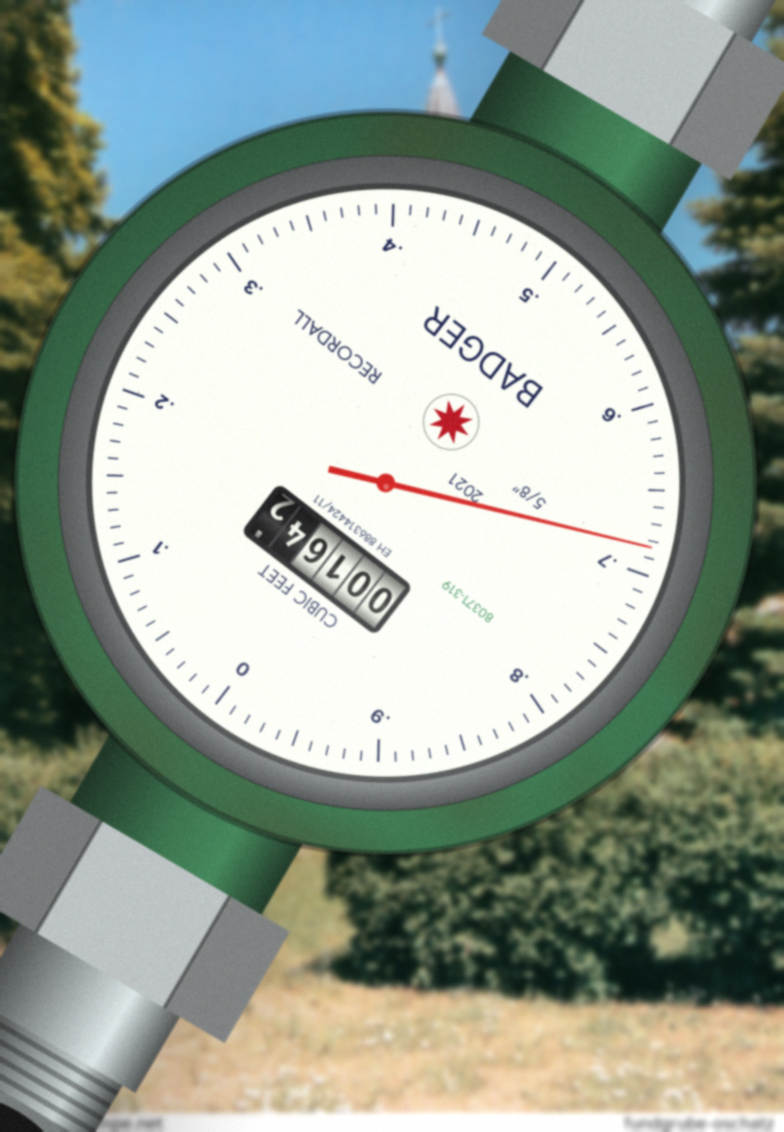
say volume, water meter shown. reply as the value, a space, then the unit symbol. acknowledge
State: 1641.68 ft³
